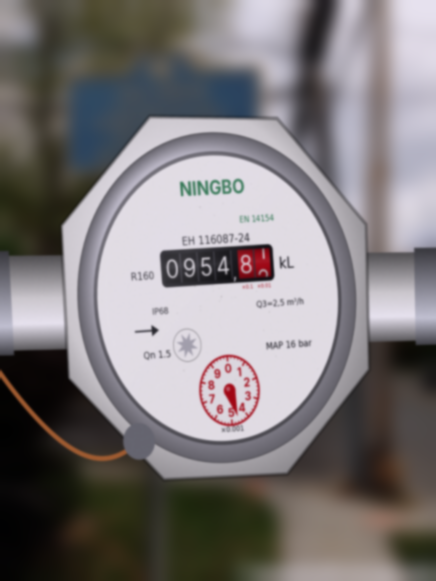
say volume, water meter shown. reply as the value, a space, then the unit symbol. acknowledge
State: 954.814 kL
